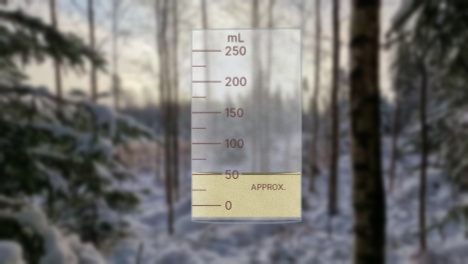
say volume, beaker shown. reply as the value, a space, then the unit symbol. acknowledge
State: 50 mL
